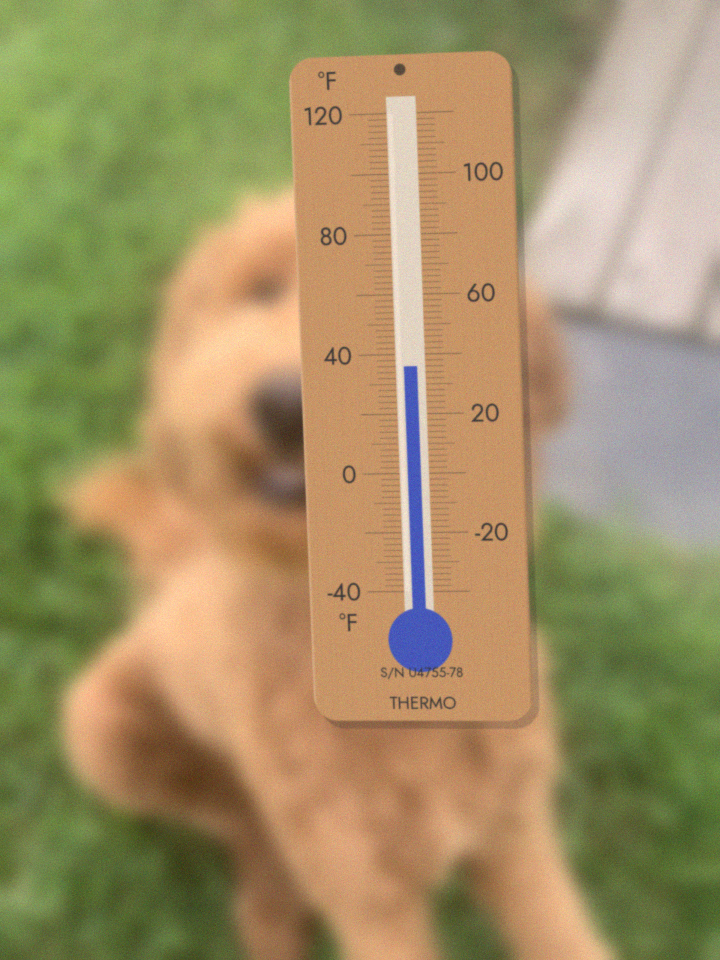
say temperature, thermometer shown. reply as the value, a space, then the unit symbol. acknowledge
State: 36 °F
